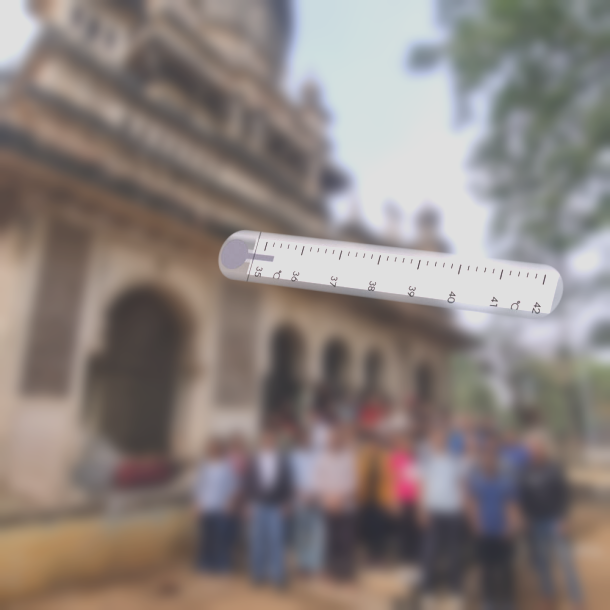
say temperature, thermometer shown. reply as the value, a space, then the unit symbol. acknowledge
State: 35.3 °C
